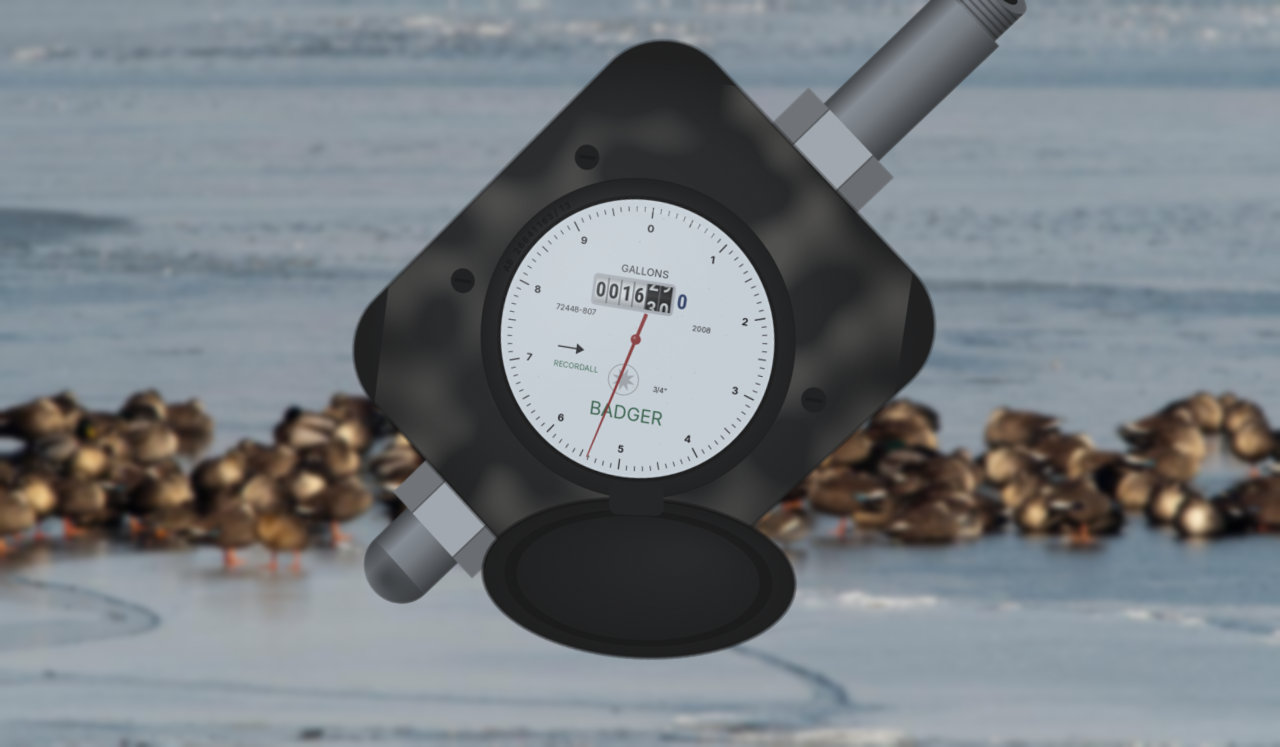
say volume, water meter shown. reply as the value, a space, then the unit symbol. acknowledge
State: 16295.4 gal
